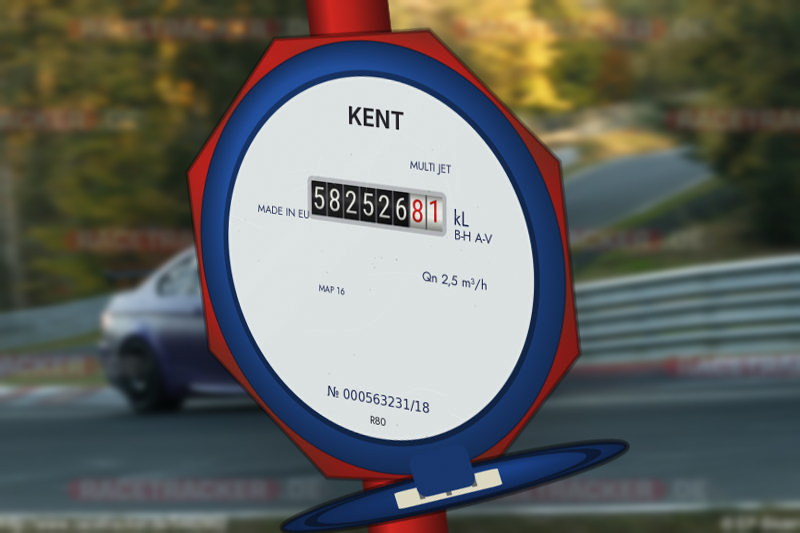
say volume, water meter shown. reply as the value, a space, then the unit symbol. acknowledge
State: 582526.81 kL
